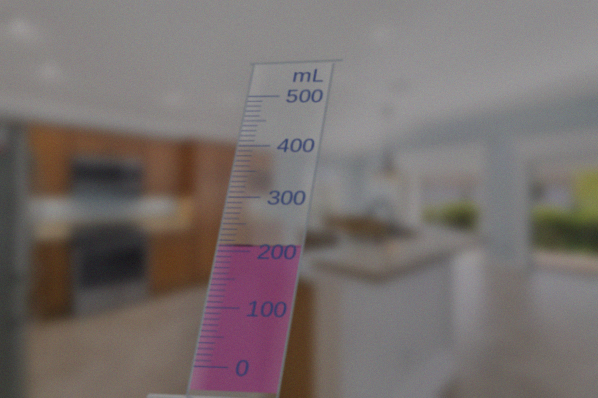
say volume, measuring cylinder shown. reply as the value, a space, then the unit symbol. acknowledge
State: 210 mL
